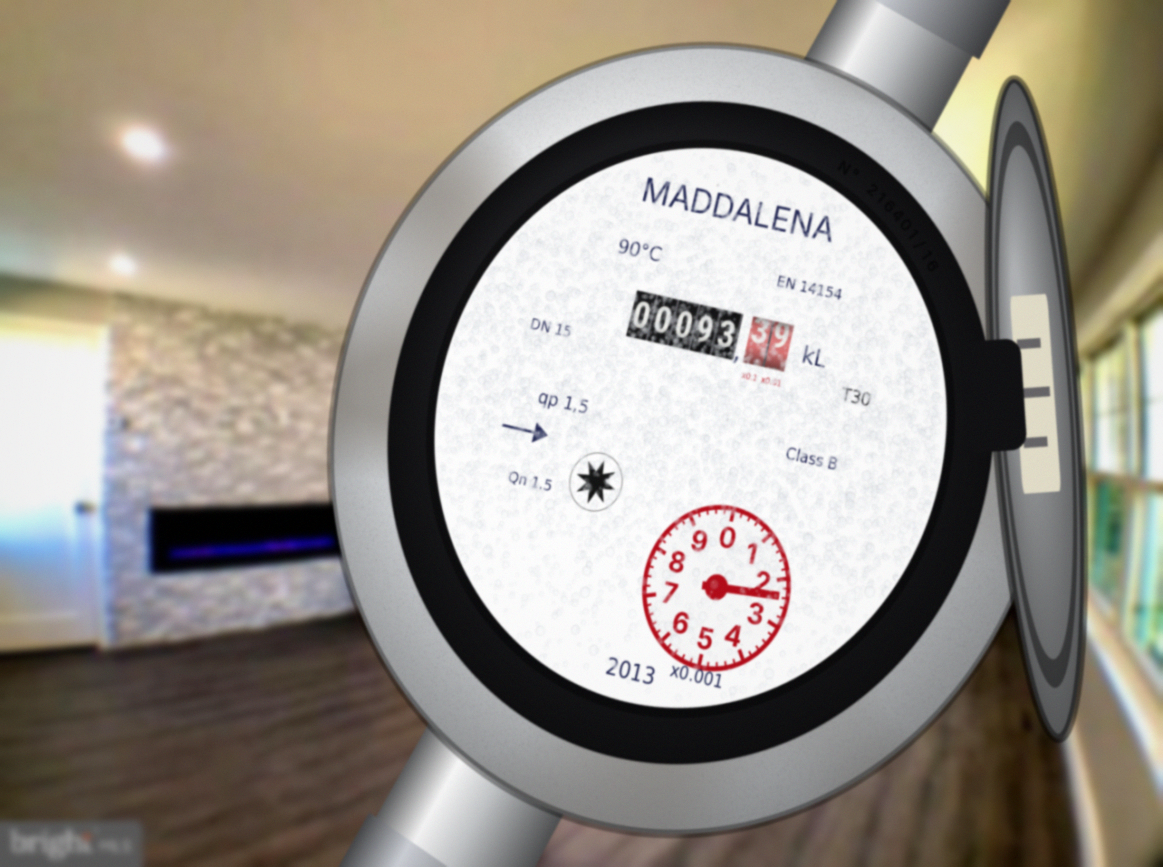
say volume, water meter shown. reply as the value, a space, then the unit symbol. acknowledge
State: 93.392 kL
